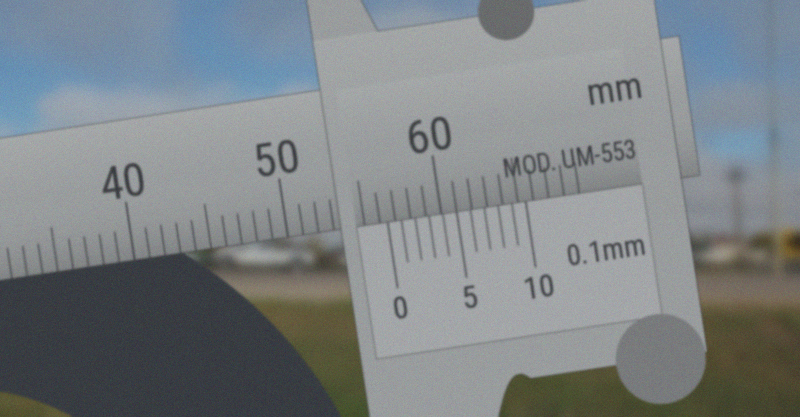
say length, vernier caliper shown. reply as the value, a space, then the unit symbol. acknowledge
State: 56.5 mm
